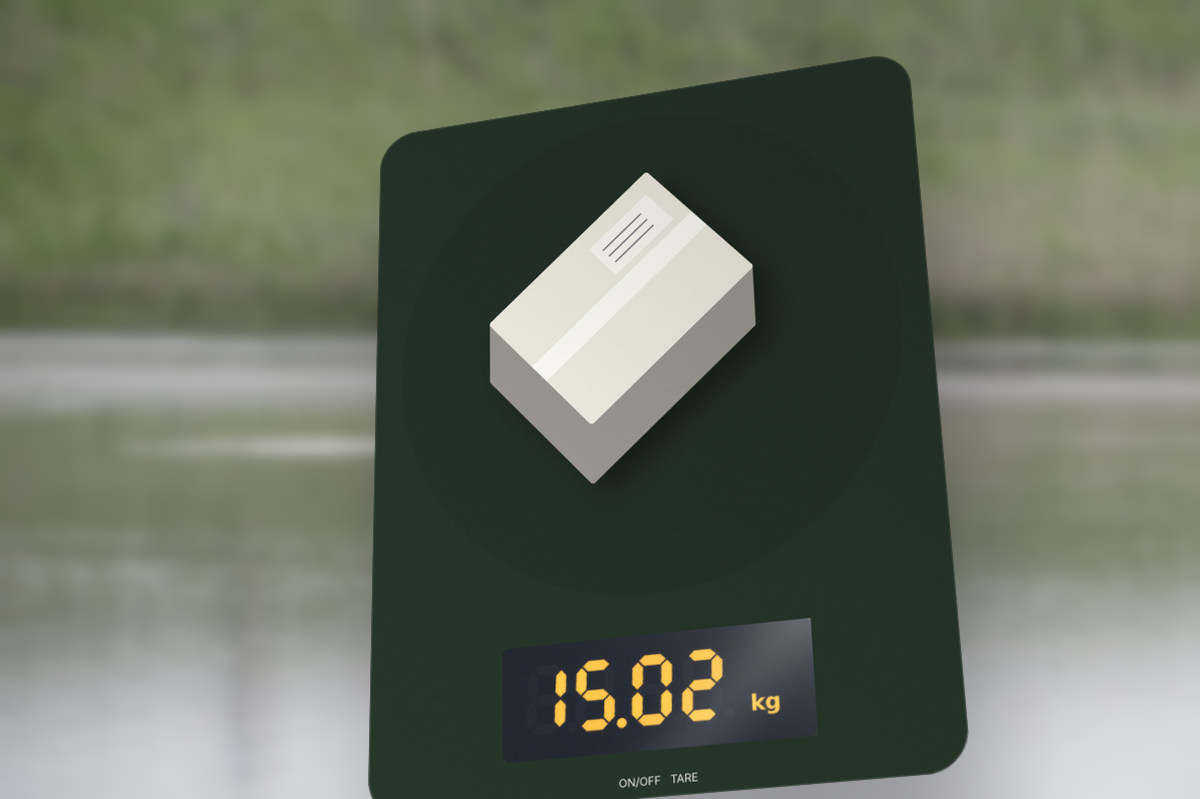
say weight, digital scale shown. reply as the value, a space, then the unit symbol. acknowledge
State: 15.02 kg
